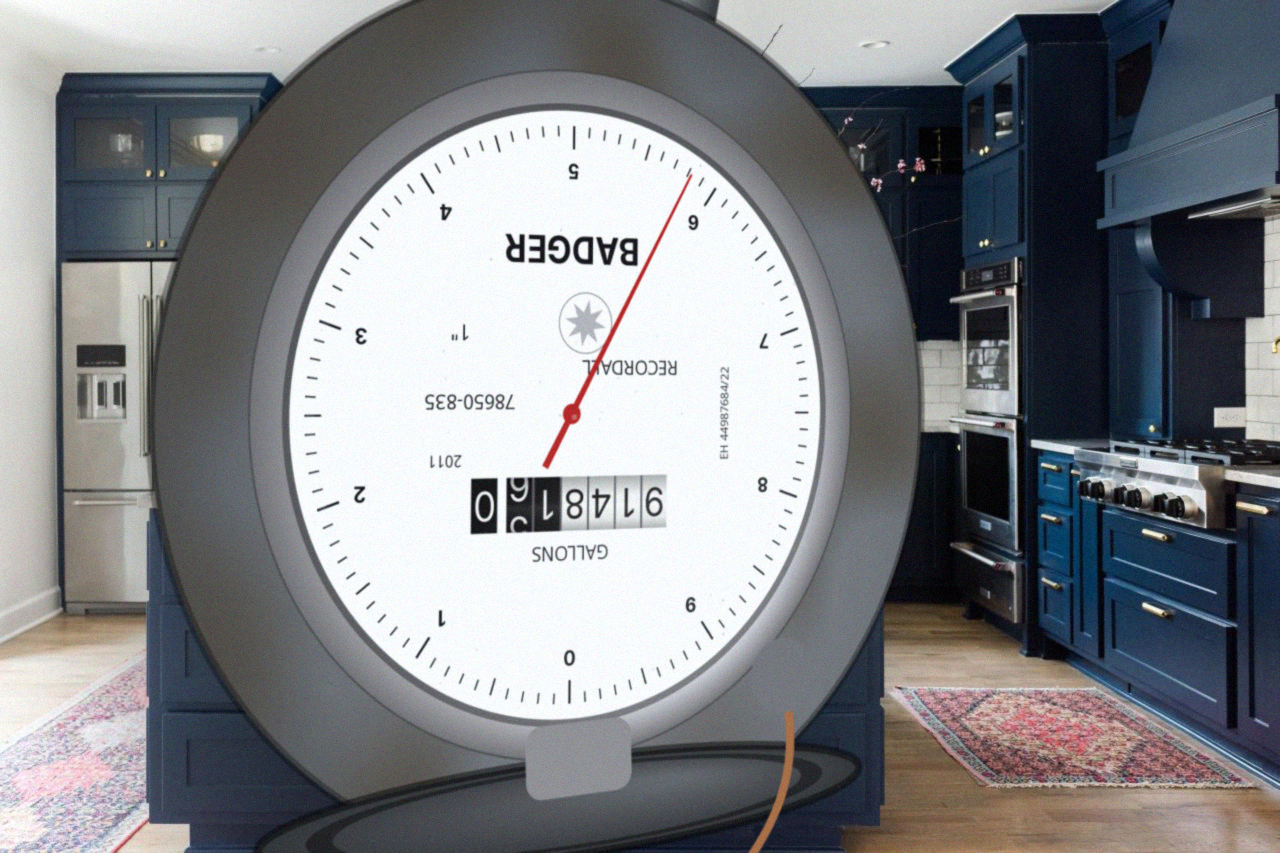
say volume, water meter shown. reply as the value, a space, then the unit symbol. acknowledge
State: 9148155.8 gal
